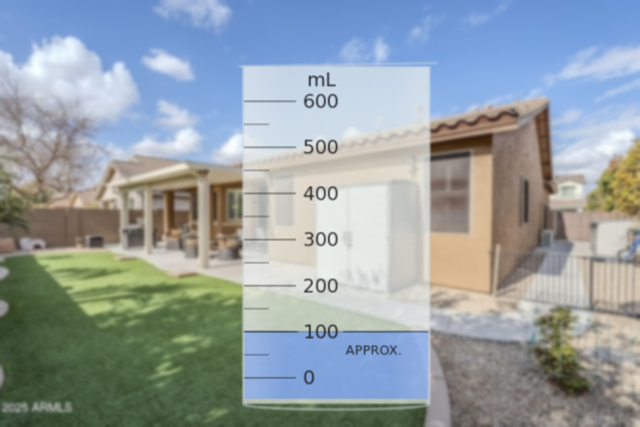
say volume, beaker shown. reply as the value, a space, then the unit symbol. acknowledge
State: 100 mL
